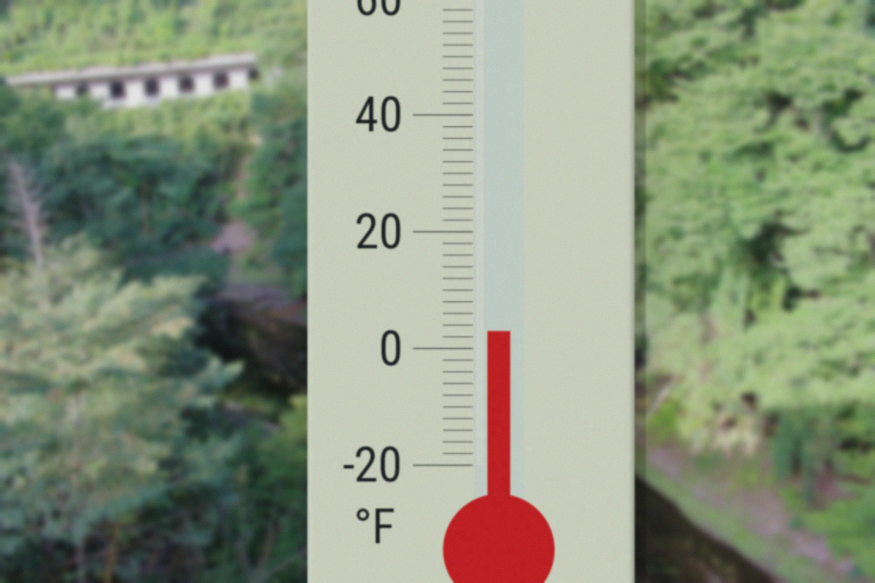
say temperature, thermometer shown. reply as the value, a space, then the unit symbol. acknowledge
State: 3 °F
